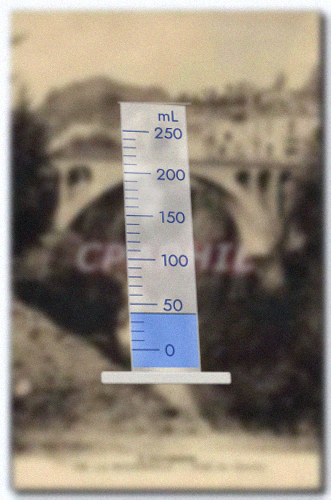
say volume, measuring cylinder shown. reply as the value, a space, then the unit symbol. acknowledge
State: 40 mL
